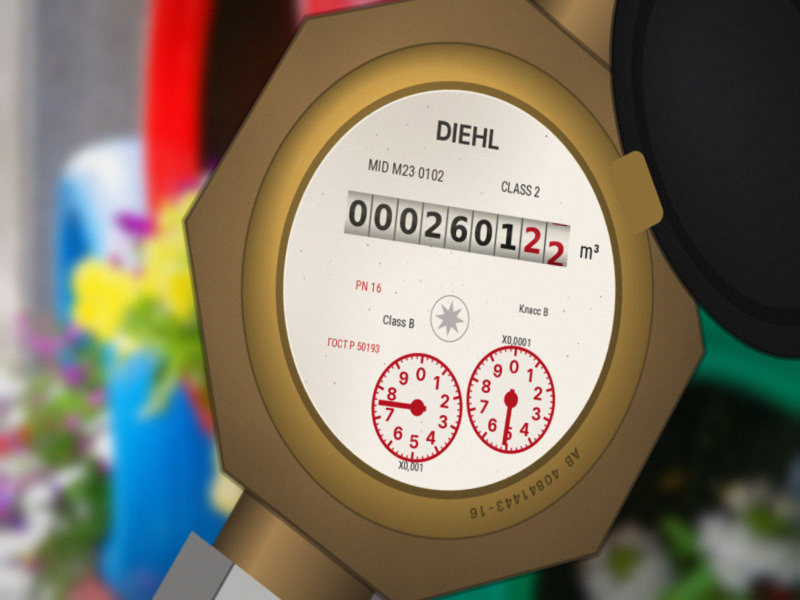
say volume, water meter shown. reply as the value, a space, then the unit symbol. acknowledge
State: 2601.2175 m³
